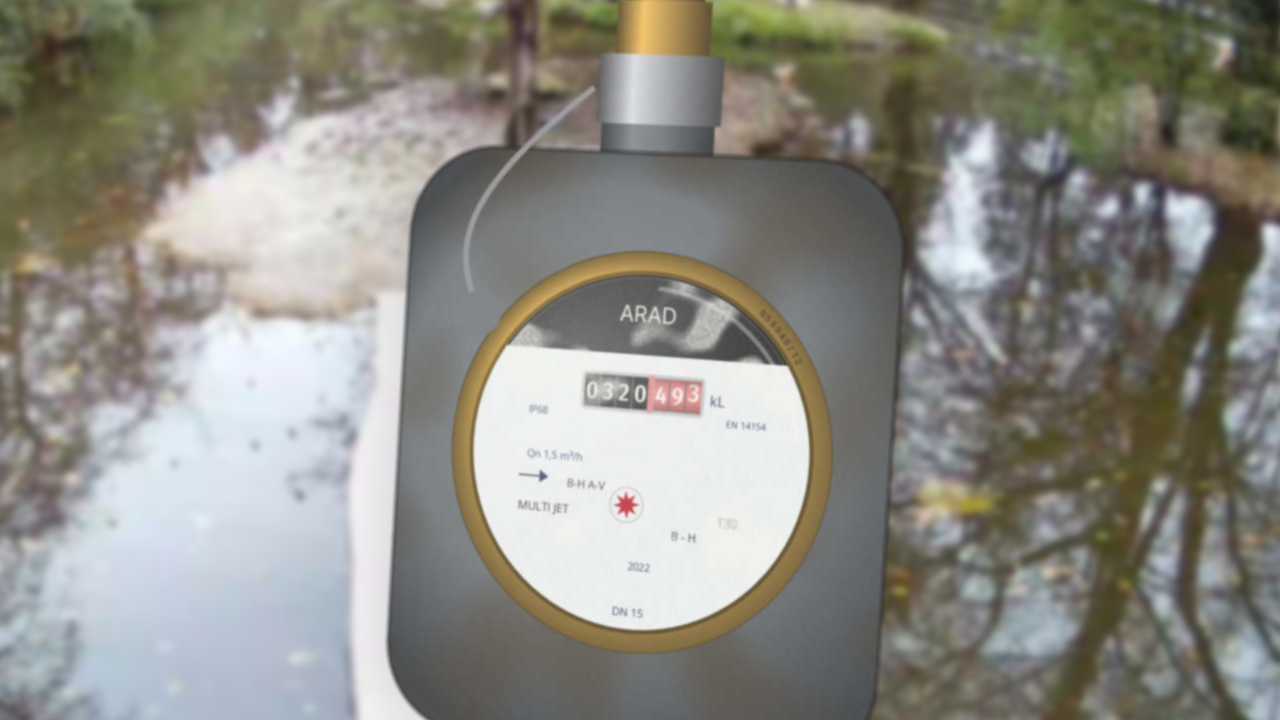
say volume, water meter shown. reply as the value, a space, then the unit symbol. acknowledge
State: 320.493 kL
